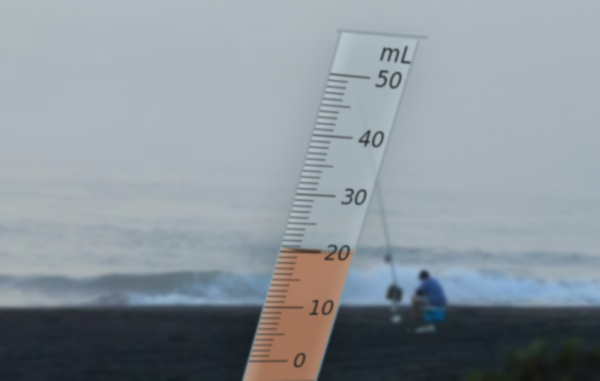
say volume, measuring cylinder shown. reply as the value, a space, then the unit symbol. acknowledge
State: 20 mL
